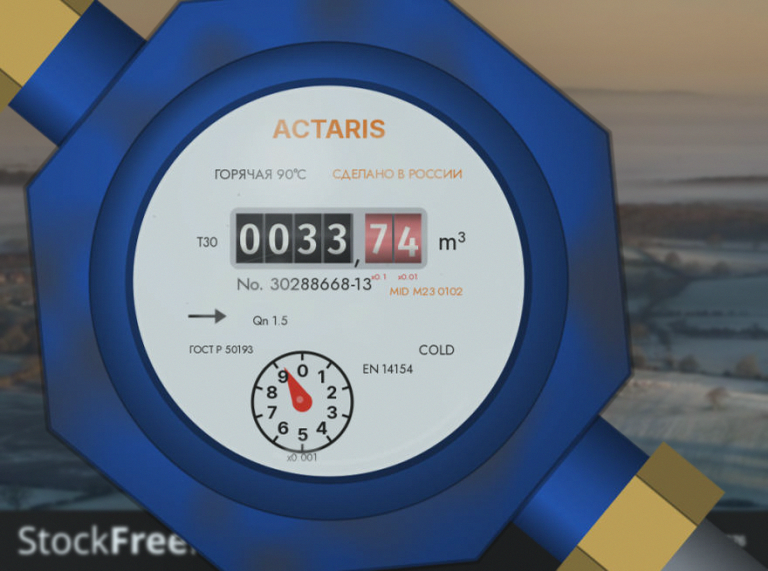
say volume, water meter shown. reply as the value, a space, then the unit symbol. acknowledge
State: 33.739 m³
